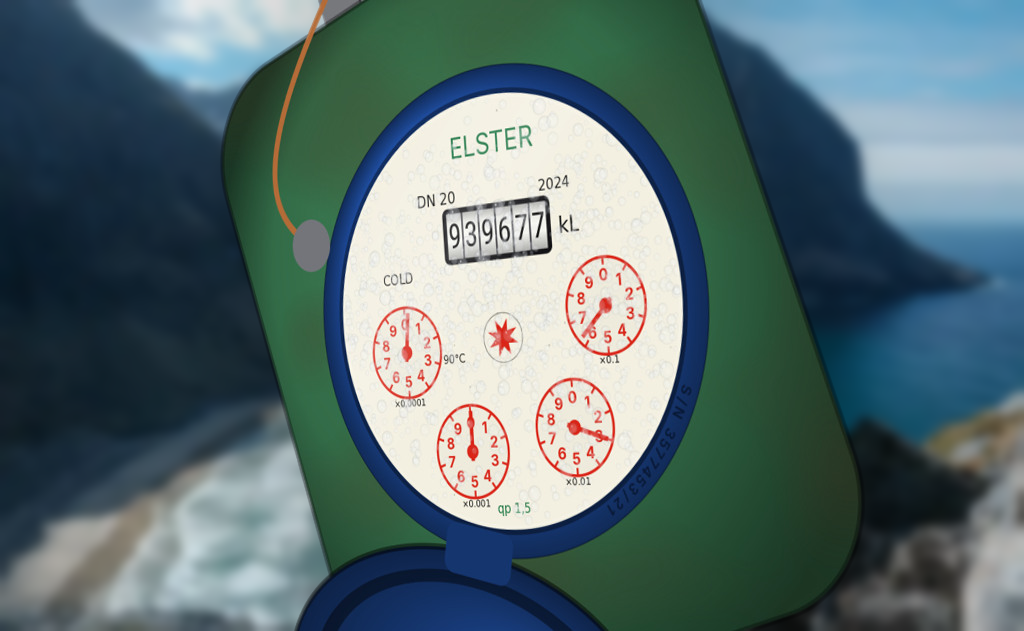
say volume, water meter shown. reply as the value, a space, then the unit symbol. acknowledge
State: 939677.6300 kL
